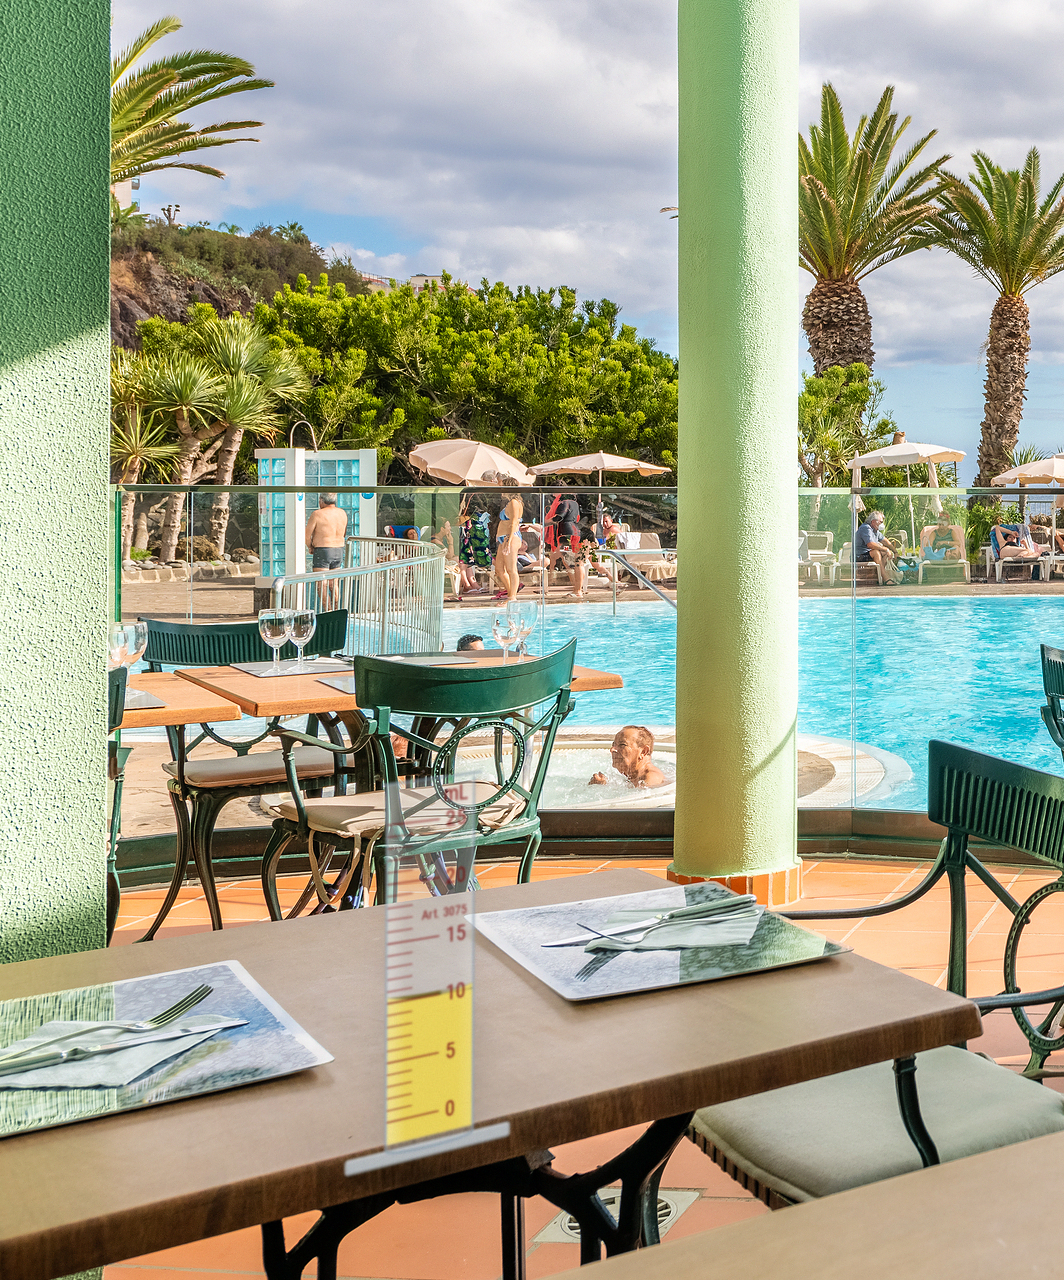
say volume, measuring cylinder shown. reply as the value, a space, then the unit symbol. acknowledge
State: 10 mL
